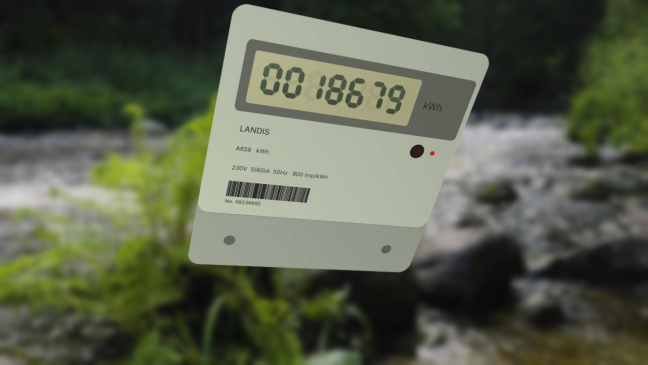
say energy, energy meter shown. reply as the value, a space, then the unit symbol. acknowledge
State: 18679 kWh
